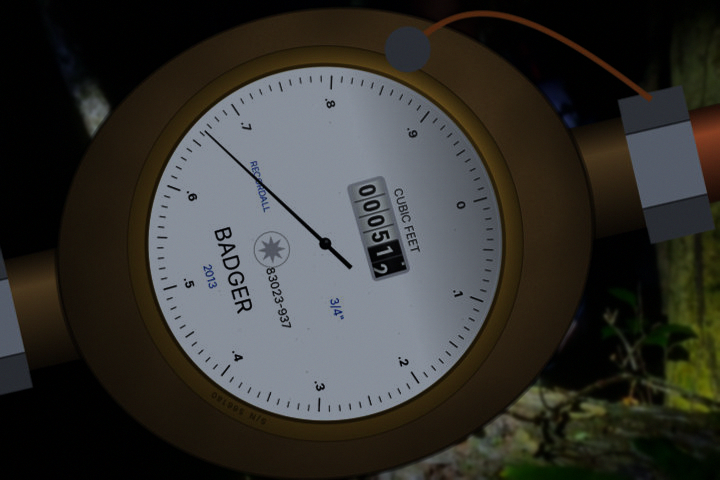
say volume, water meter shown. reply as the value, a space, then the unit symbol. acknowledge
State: 511.66 ft³
